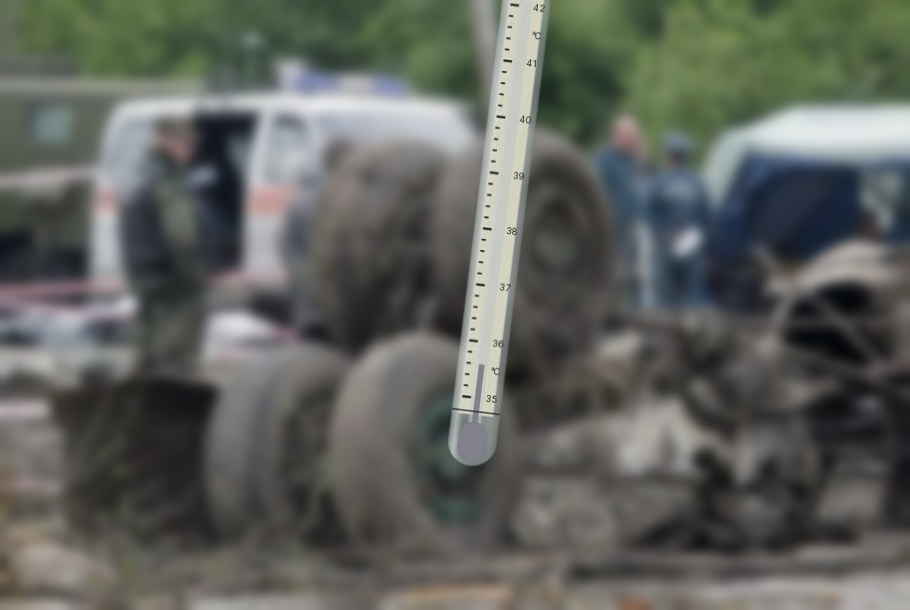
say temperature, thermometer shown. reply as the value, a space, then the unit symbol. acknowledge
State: 35.6 °C
